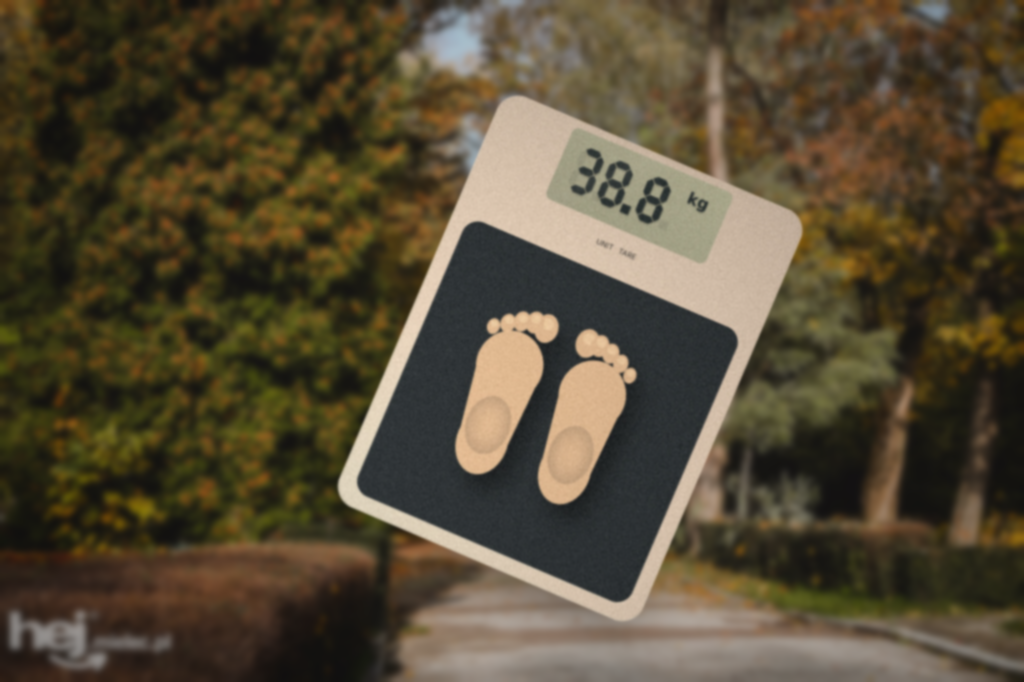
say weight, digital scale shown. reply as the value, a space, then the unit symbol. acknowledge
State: 38.8 kg
